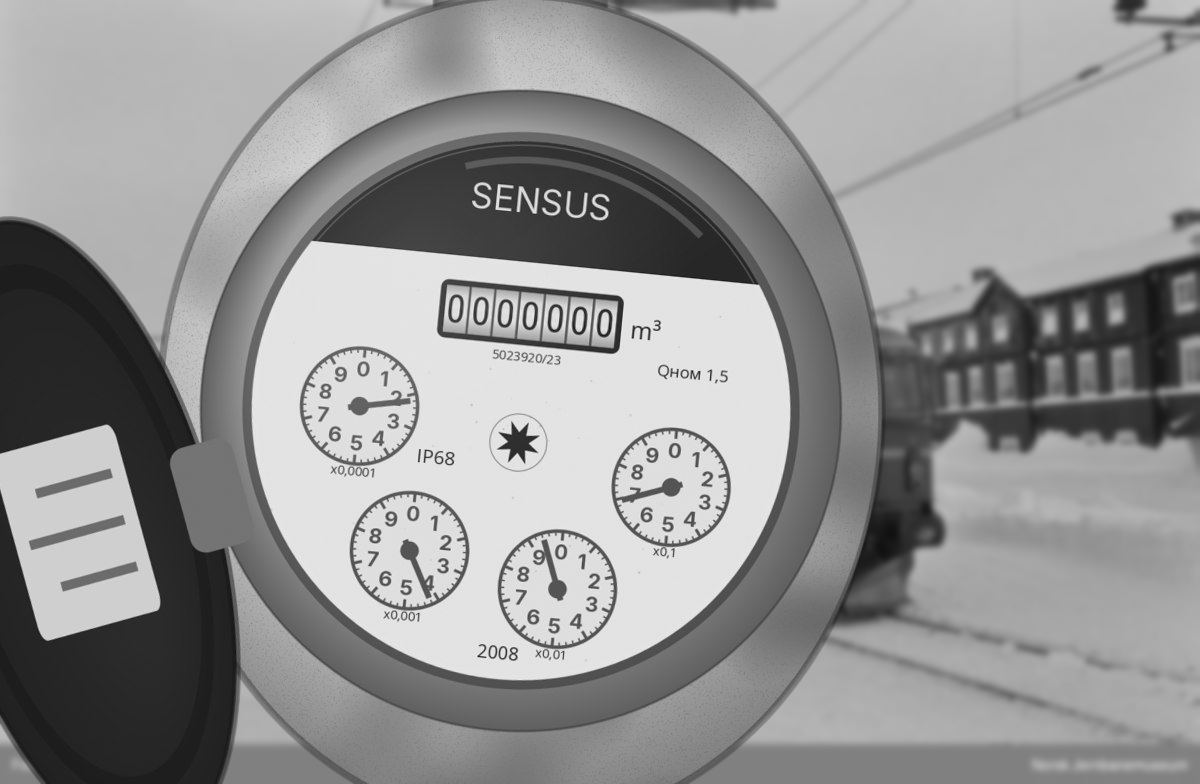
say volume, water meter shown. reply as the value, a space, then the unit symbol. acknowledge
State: 0.6942 m³
